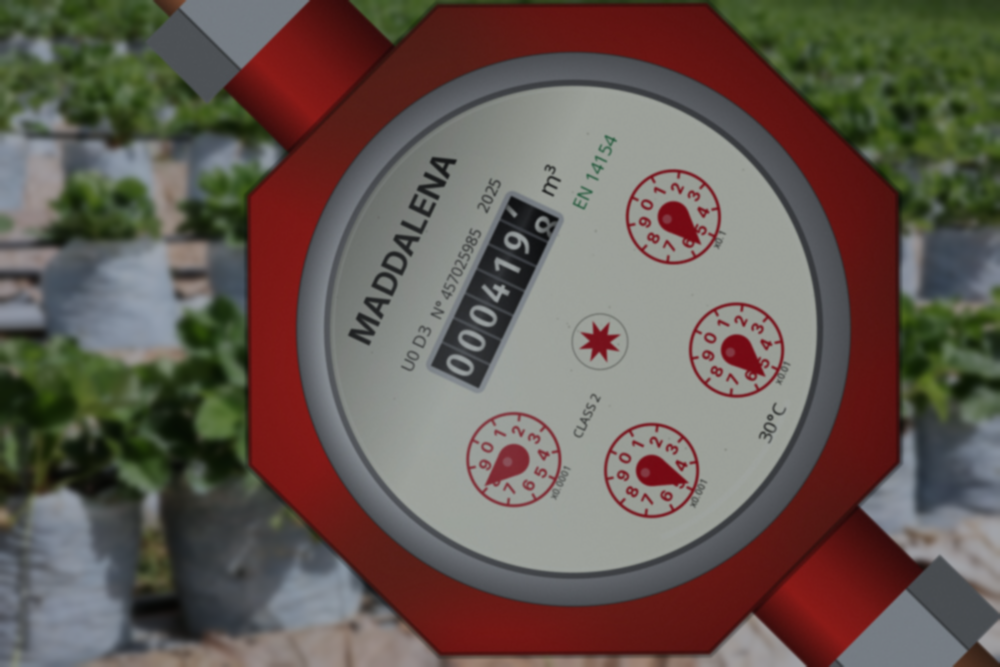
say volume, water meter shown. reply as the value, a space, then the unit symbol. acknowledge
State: 4197.5548 m³
